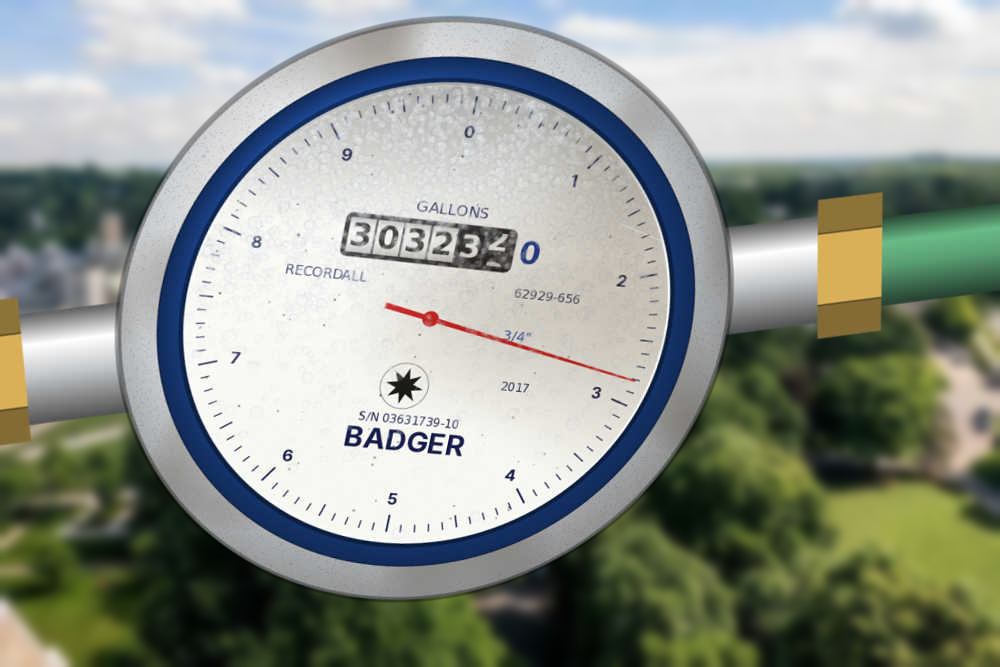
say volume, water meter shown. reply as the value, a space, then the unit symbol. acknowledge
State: 3032322.8 gal
